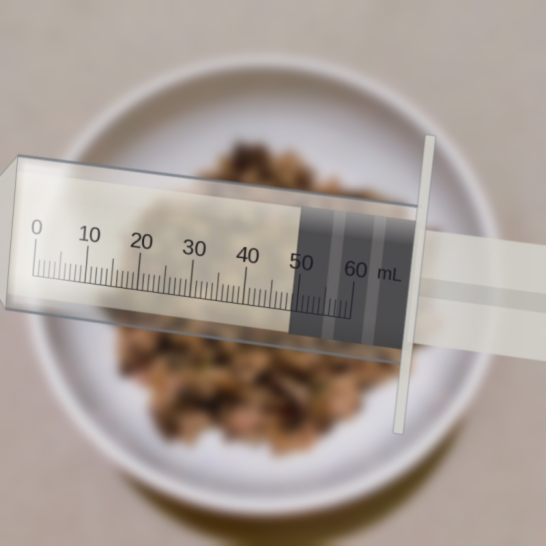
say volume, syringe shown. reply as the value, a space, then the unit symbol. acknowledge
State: 49 mL
